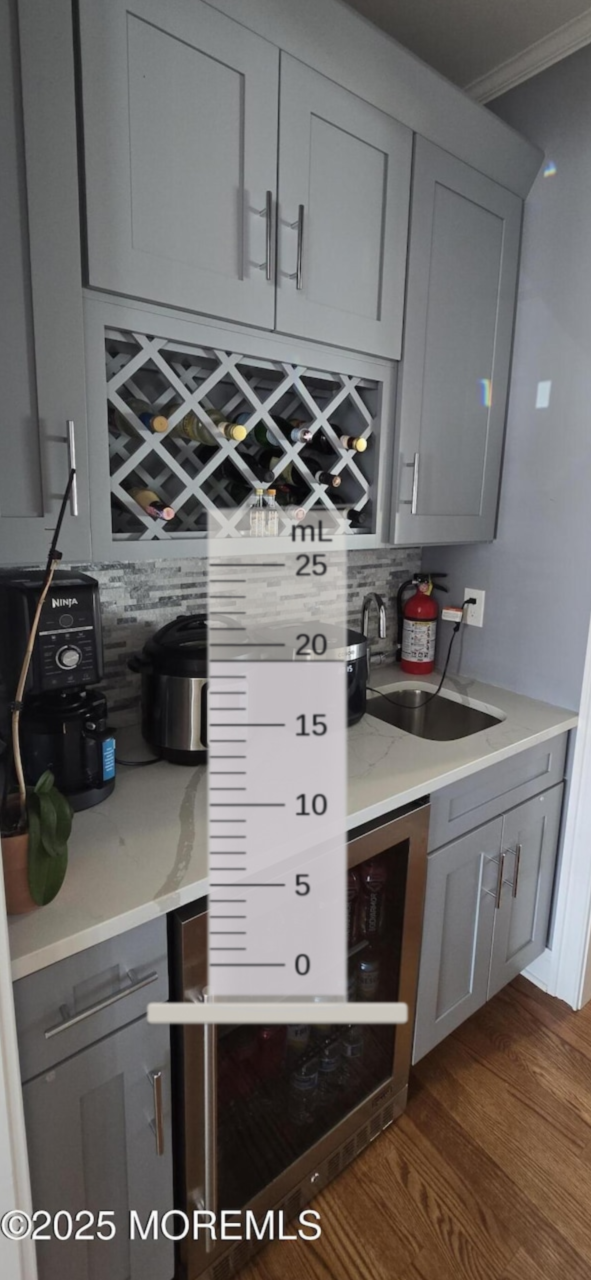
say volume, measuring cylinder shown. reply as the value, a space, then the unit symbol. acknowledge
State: 19 mL
